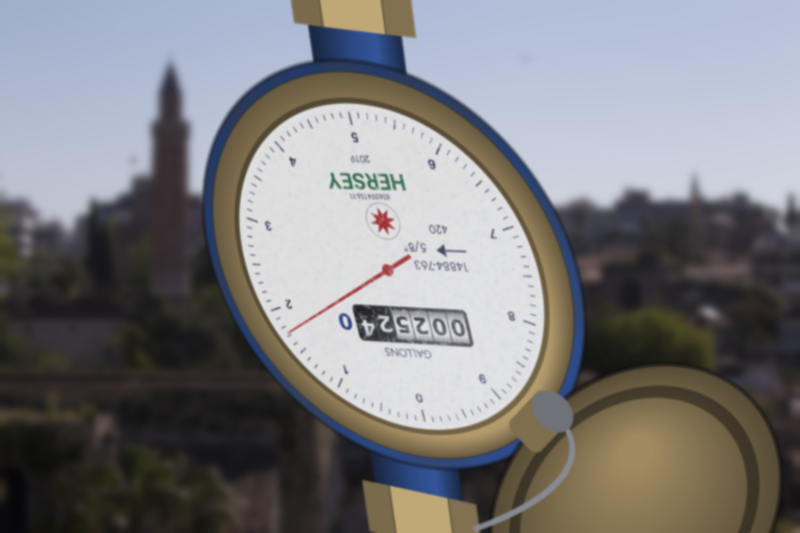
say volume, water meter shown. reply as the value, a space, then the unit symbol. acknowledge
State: 25241.7 gal
